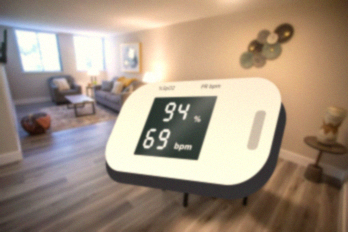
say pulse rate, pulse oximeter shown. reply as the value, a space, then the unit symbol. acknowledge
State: 69 bpm
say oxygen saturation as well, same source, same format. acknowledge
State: 94 %
